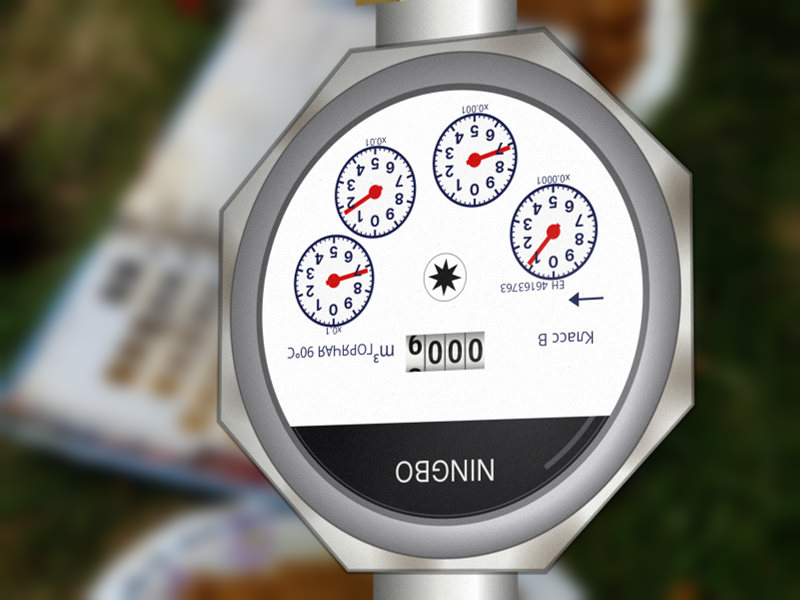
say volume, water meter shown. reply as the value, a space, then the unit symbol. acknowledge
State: 8.7171 m³
